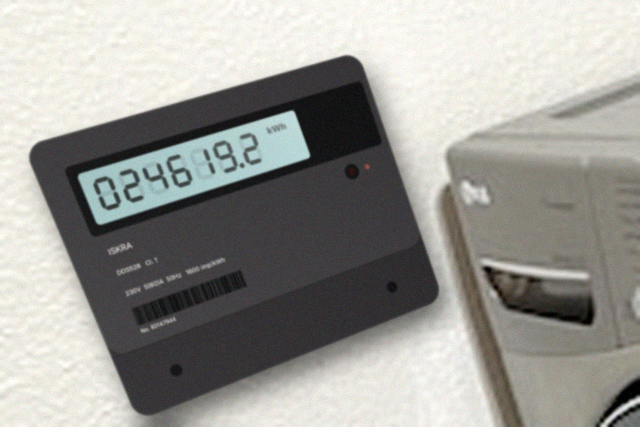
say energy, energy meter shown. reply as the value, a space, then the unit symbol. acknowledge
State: 24619.2 kWh
